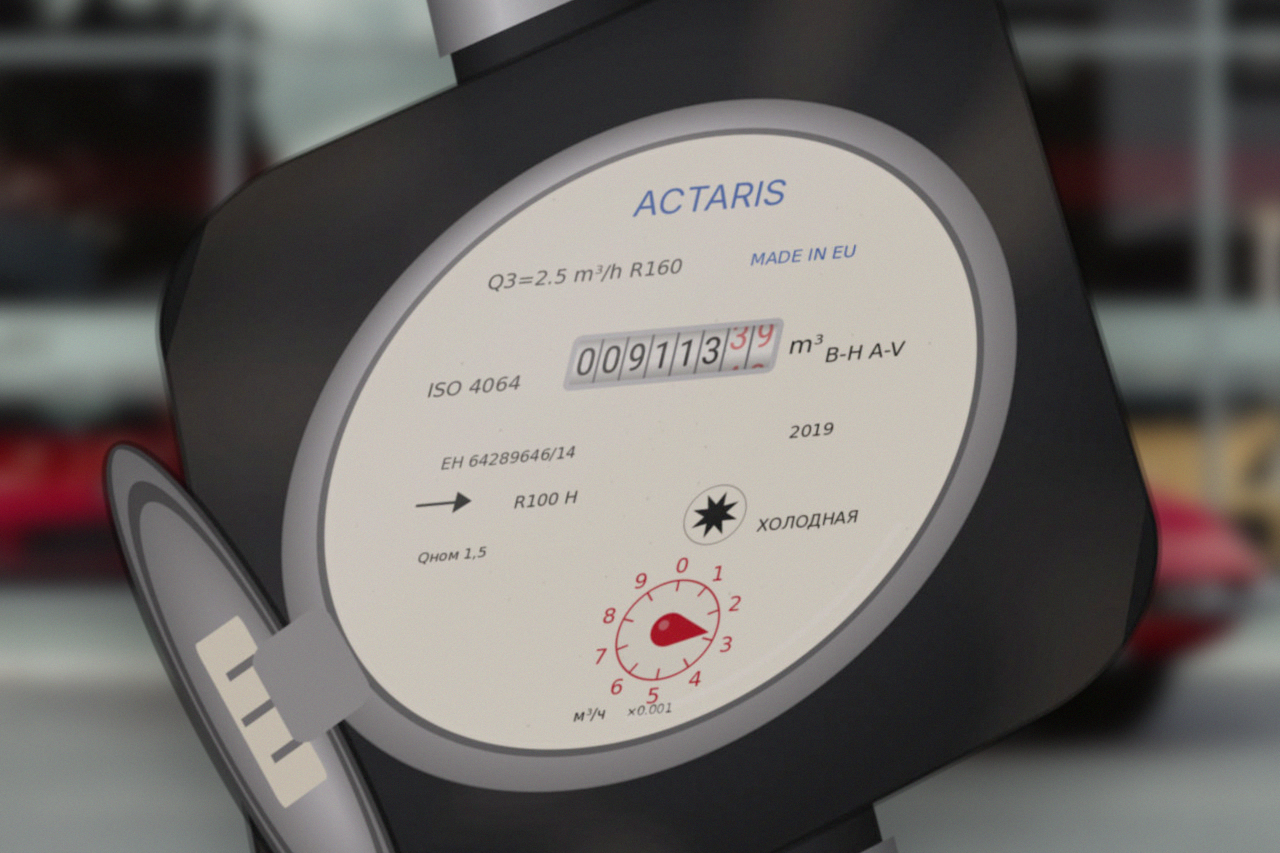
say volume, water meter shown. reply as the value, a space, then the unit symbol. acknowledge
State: 9113.392 m³
